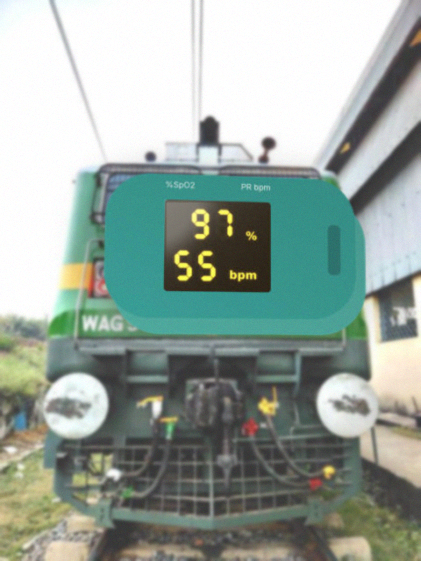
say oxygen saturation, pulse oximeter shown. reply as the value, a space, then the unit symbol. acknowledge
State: 97 %
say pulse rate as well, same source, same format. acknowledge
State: 55 bpm
